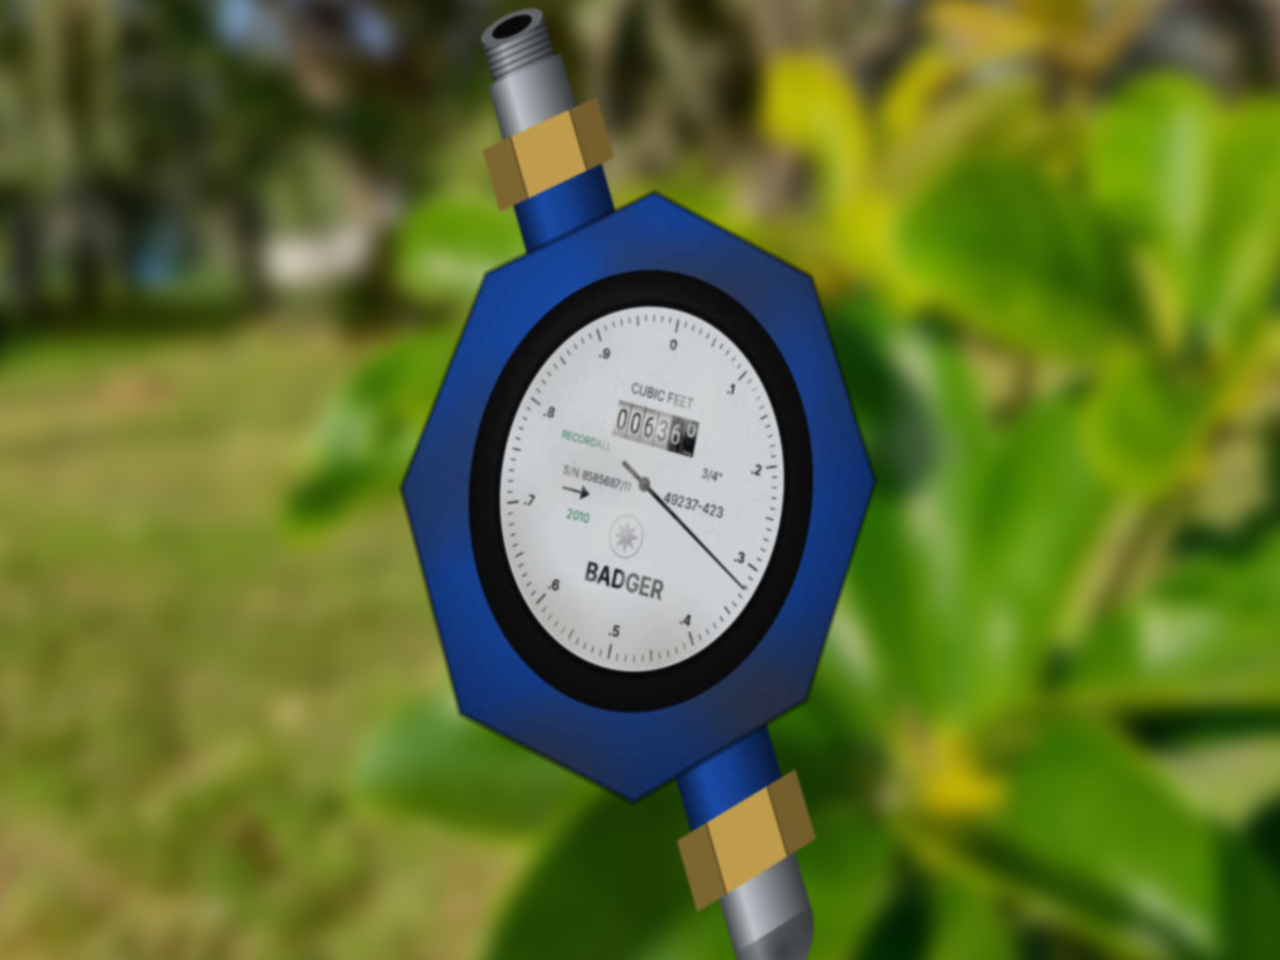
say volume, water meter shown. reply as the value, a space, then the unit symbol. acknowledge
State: 6366.32 ft³
